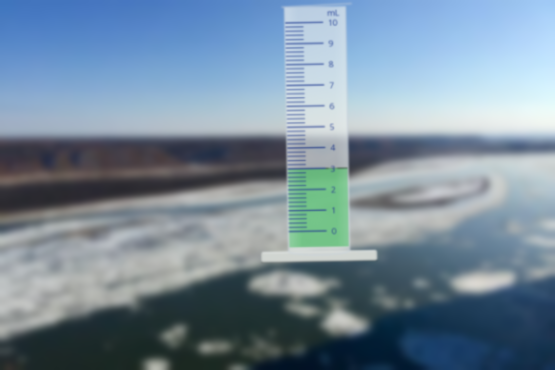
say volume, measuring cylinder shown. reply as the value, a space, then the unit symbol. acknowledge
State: 3 mL
